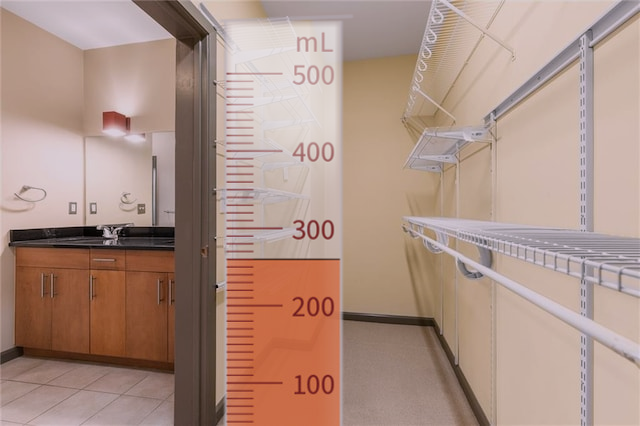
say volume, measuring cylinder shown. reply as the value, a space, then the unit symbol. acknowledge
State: 260 mL
